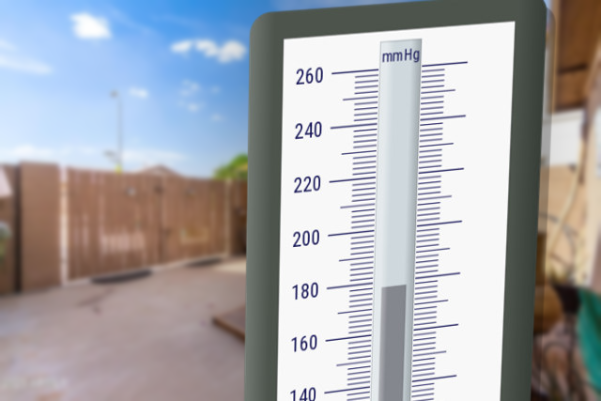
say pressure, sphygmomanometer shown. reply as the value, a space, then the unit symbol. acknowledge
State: 178 mmHg
